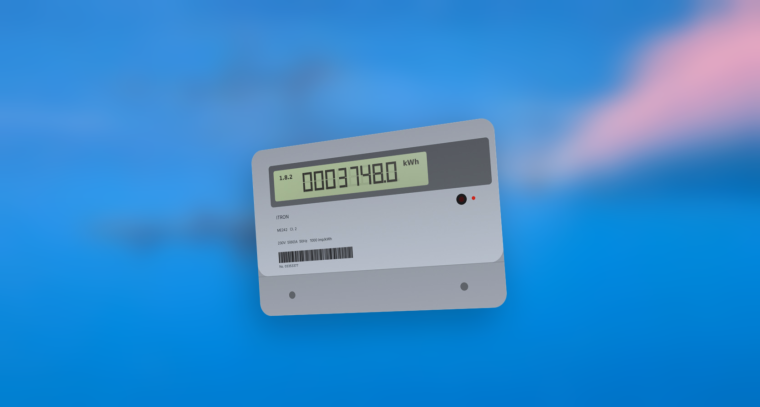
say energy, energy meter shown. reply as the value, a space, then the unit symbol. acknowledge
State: 3748.0 kWh
